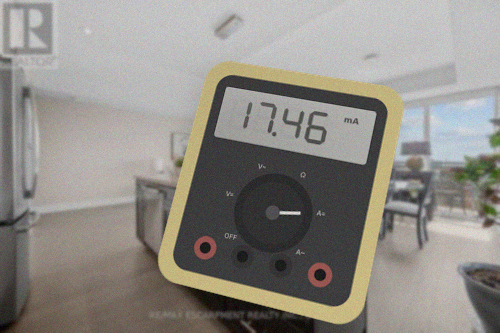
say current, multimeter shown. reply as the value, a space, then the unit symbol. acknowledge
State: 17.46 mA
